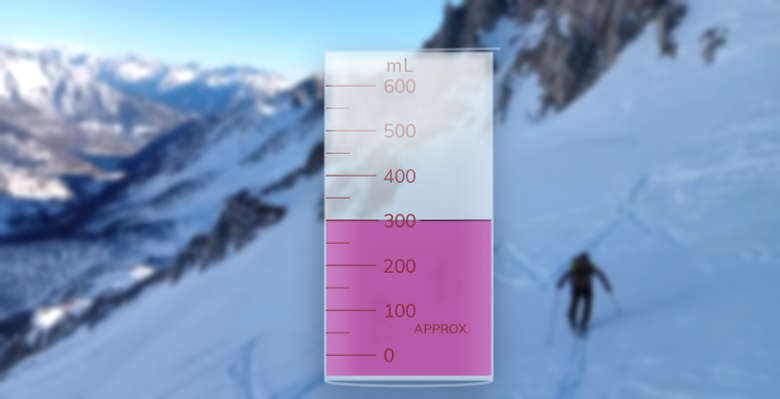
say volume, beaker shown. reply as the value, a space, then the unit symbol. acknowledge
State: 300 mL
